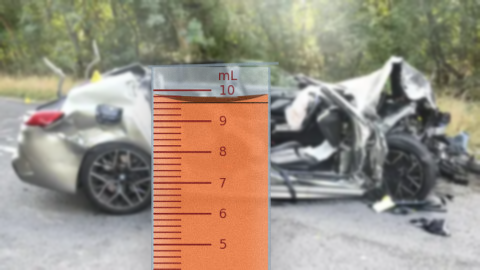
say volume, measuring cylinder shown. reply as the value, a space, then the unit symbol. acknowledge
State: 9.6 mL
